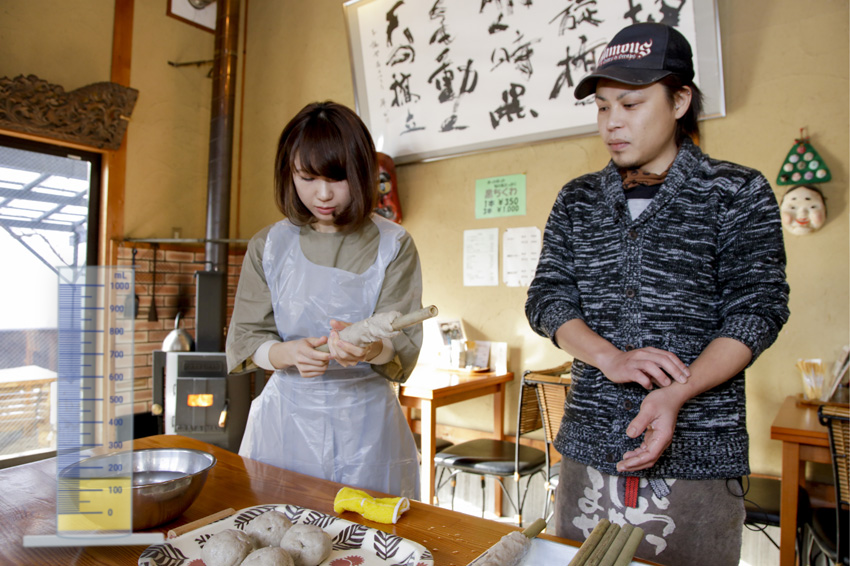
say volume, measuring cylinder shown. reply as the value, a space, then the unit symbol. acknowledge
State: 150 mL
